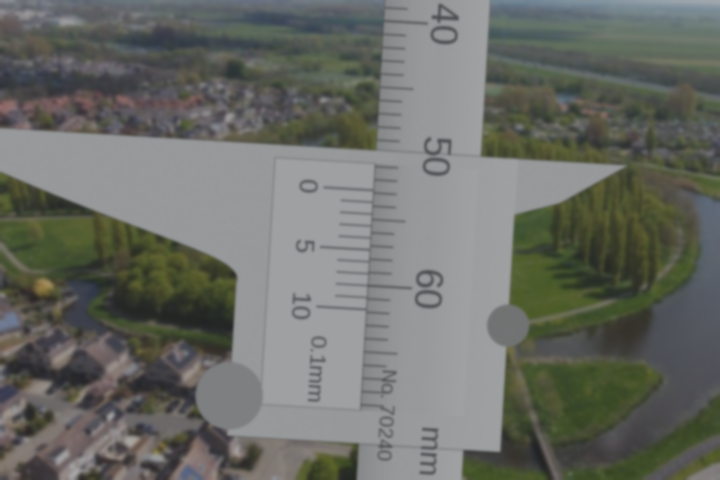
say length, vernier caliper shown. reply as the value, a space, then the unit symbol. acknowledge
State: 52.8 mm
